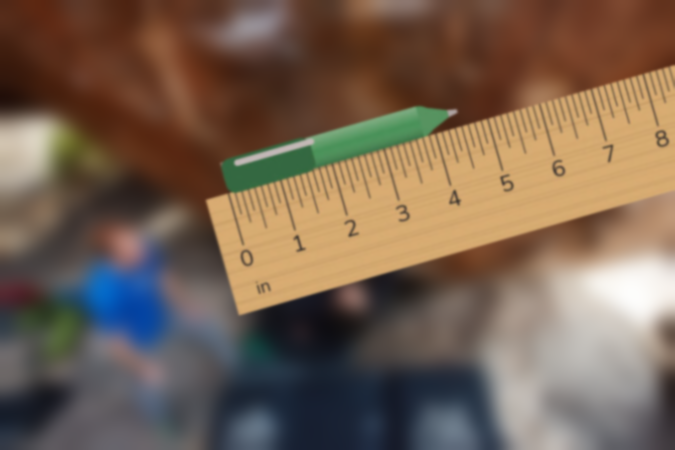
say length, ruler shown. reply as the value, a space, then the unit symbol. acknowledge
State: 4.5 in
